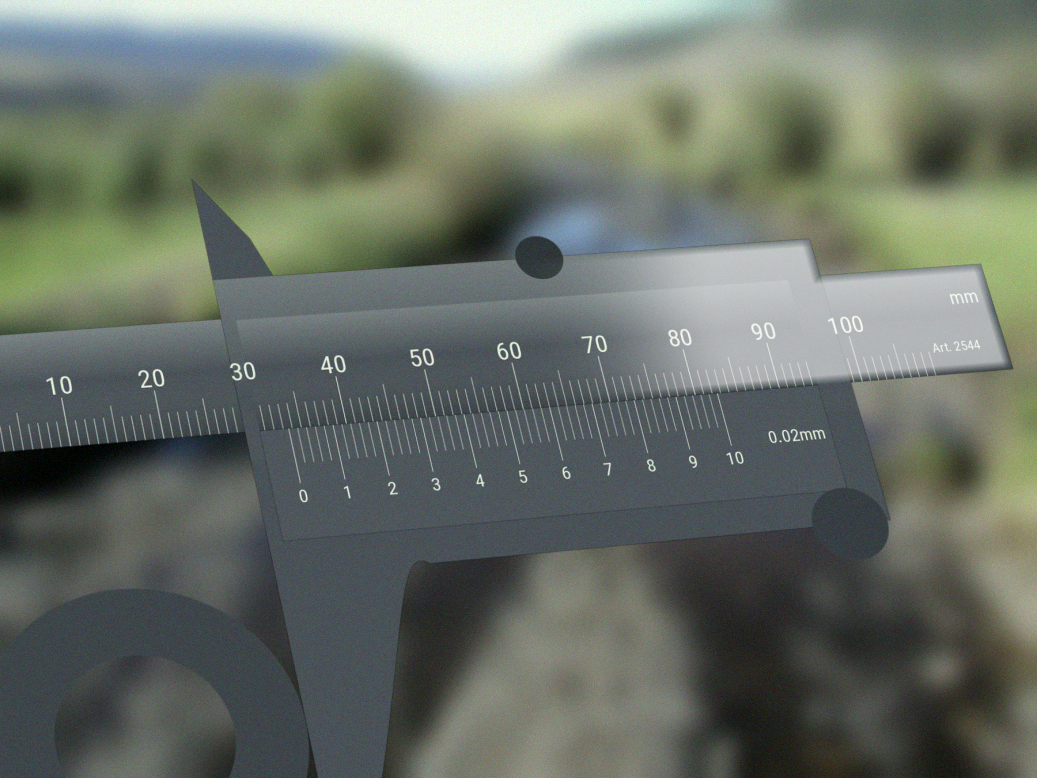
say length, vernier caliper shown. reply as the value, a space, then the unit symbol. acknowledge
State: 33.6 mm
